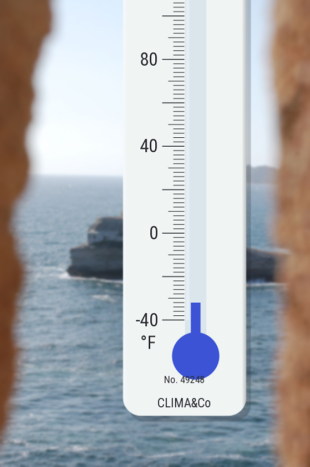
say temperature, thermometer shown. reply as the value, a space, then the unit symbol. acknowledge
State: -32 °F
